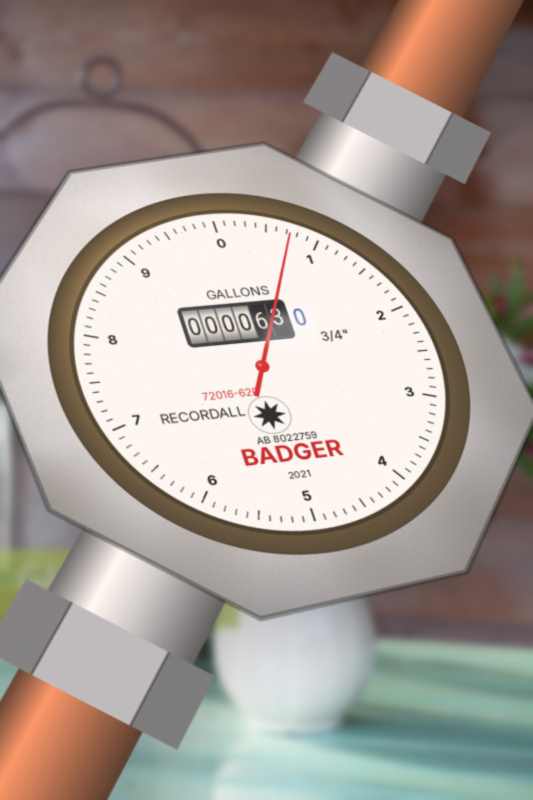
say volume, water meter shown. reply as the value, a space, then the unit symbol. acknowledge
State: 630.7 gal
